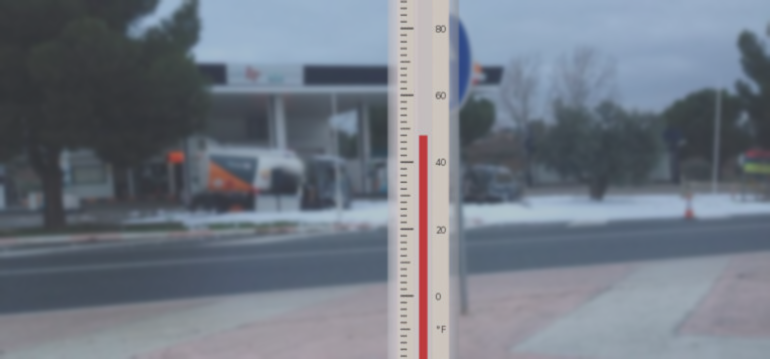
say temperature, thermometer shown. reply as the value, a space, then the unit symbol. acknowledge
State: 48 °F
